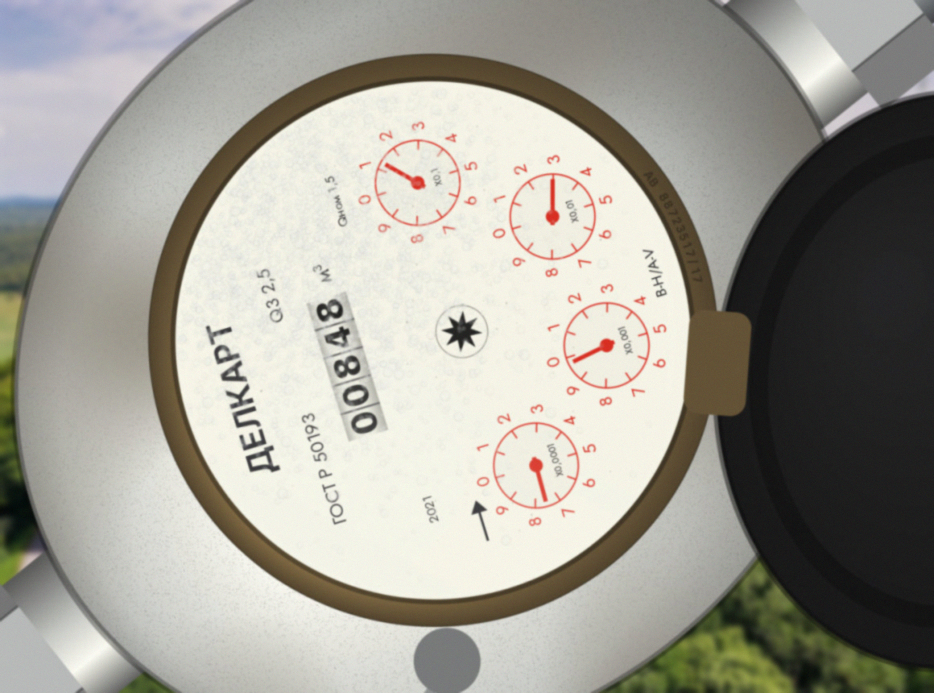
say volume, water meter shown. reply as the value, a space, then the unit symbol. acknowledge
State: 848.1297 m³
